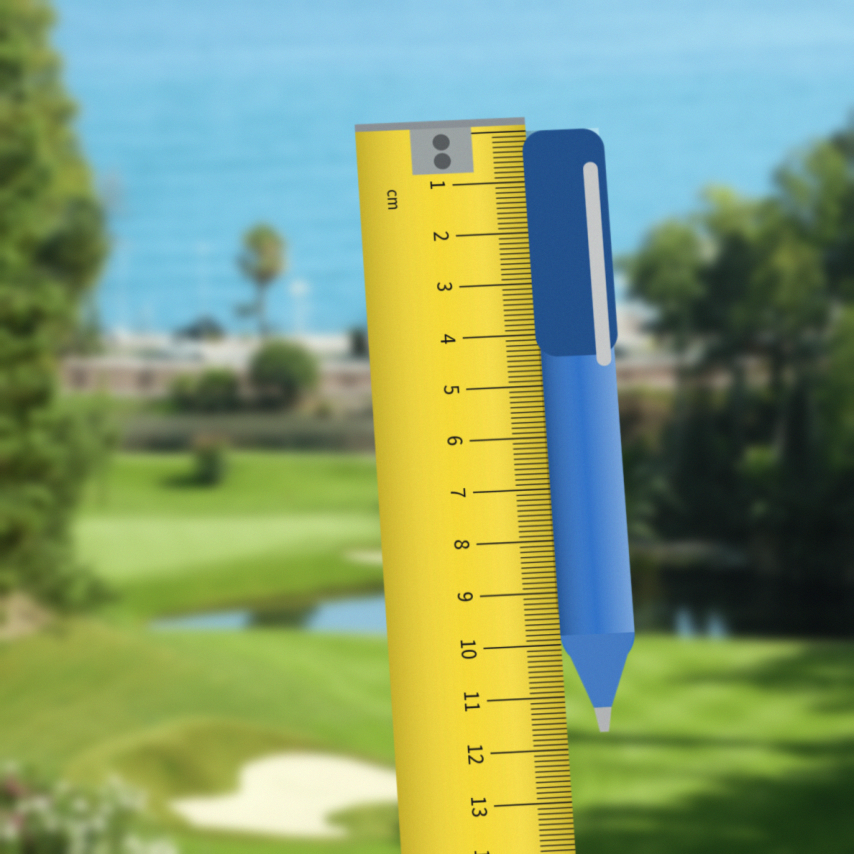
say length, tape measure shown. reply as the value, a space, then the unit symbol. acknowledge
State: 11.7 cm
